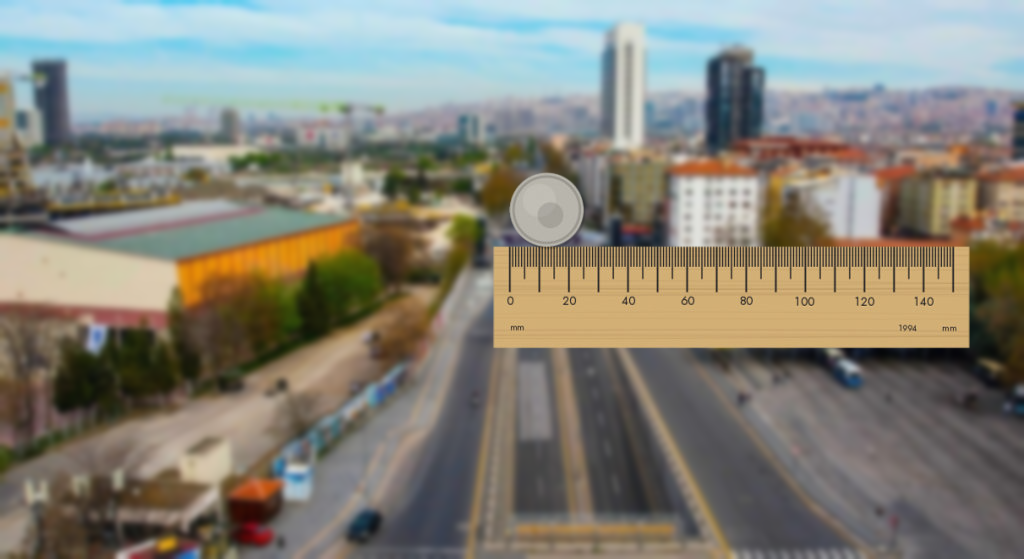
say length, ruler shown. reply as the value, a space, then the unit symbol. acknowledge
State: 25 mm
